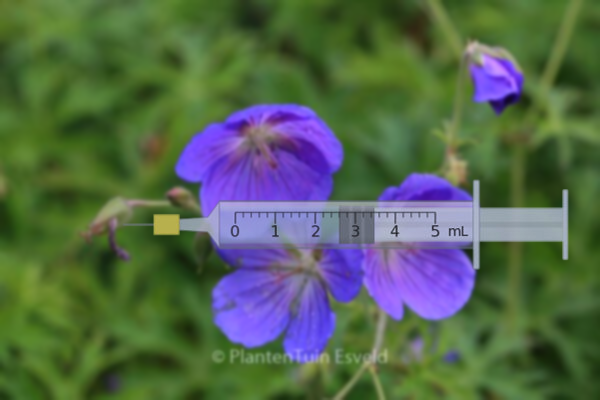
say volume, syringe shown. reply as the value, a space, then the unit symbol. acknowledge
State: 2.6 mL
